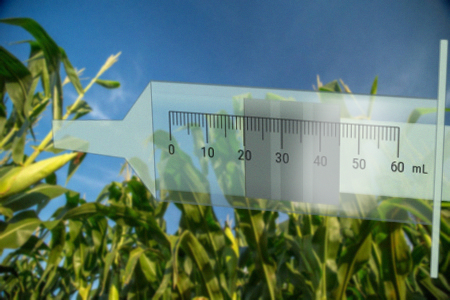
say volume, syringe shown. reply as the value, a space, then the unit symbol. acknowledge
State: 20 mL
